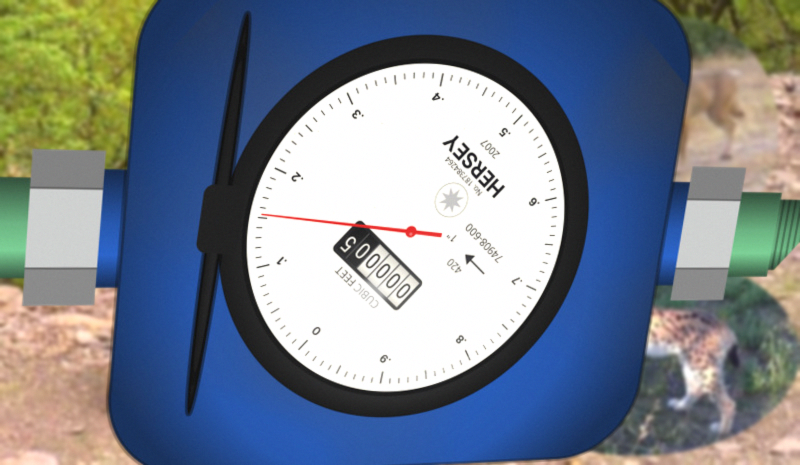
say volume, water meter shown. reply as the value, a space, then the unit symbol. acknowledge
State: 5.15 ft³
